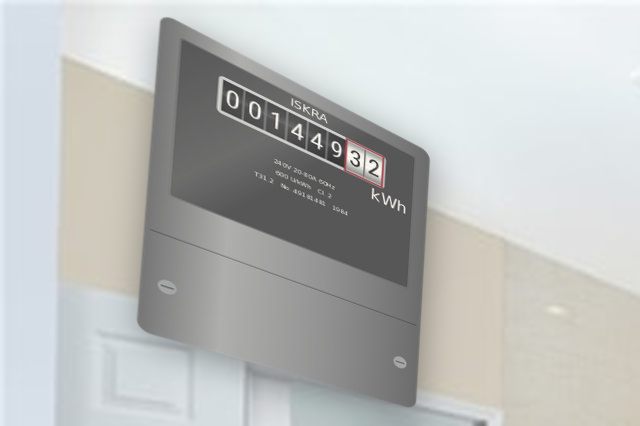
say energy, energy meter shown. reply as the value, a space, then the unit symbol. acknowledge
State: 1449.32 kWh
